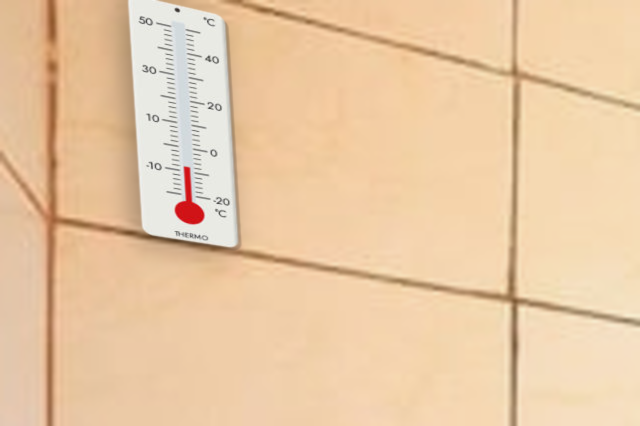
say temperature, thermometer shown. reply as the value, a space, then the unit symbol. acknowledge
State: -8 °C
